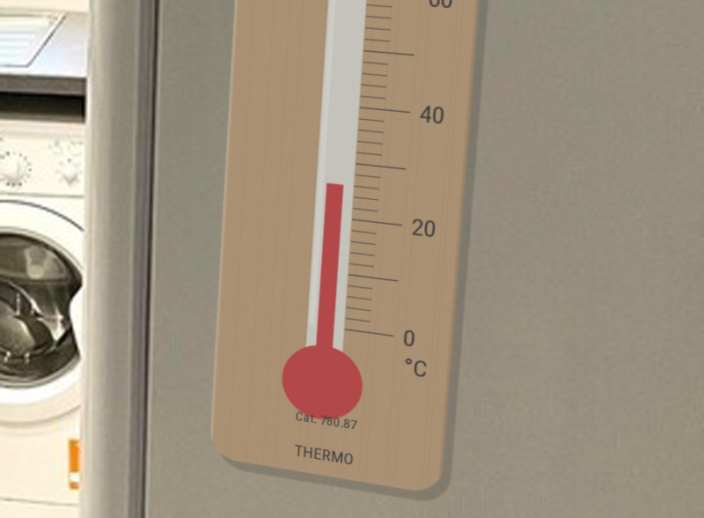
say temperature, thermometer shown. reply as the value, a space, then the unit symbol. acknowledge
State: 26 °C
